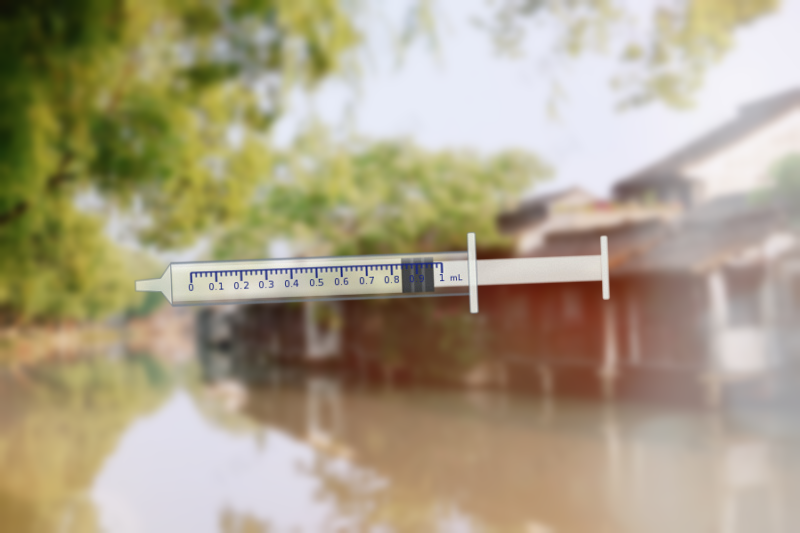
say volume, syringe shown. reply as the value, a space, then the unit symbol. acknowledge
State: 0.84 mL
